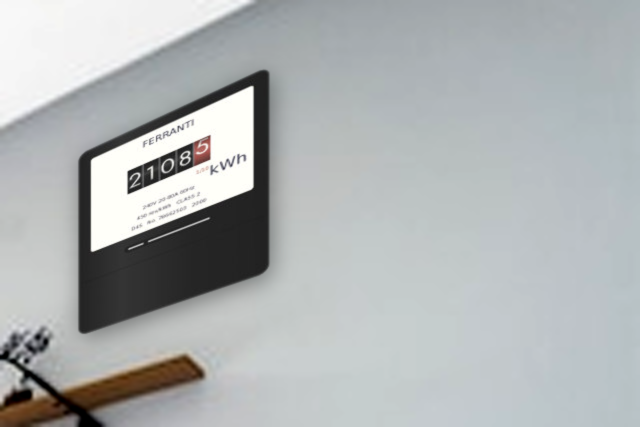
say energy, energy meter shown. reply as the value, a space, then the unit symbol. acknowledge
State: 2108.5 kWh
